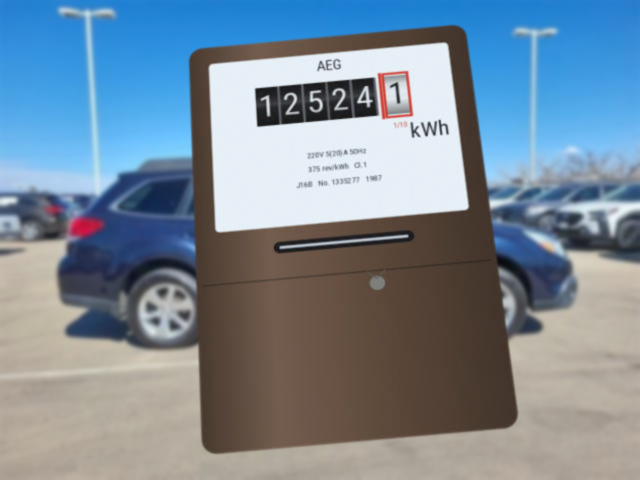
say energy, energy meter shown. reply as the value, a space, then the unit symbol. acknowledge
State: 12524.1 kWh
